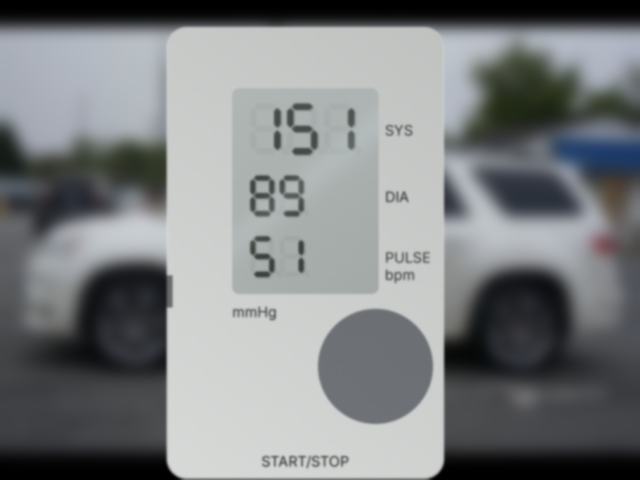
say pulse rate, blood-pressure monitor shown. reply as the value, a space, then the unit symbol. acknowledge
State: 51 bpm
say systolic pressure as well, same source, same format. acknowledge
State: 151 mmHg
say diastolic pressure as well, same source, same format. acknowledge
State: 89 mmHg
